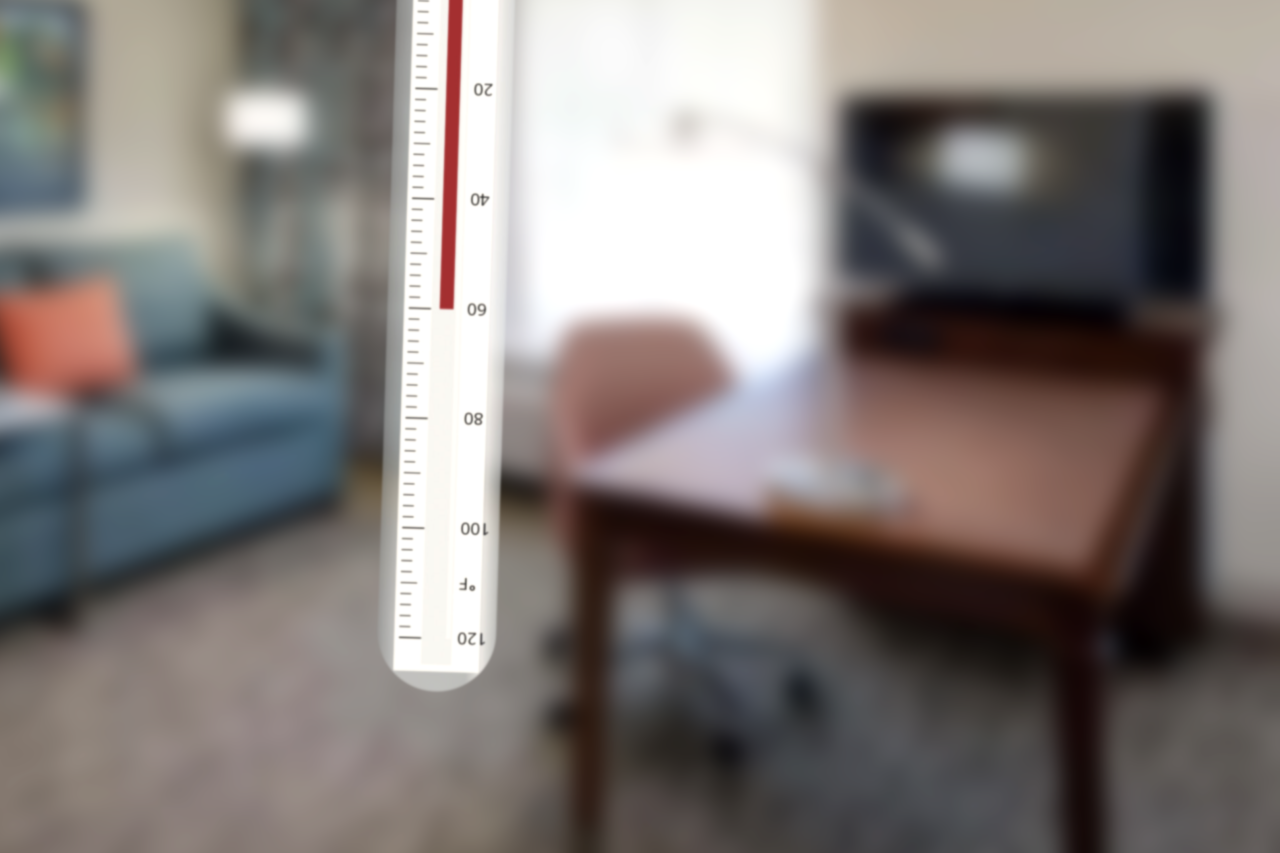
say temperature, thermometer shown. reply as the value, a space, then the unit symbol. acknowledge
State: 60 °F
